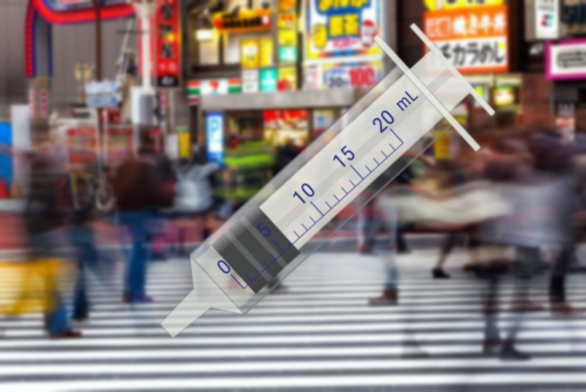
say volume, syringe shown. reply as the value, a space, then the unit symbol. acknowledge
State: 0.5 mL
